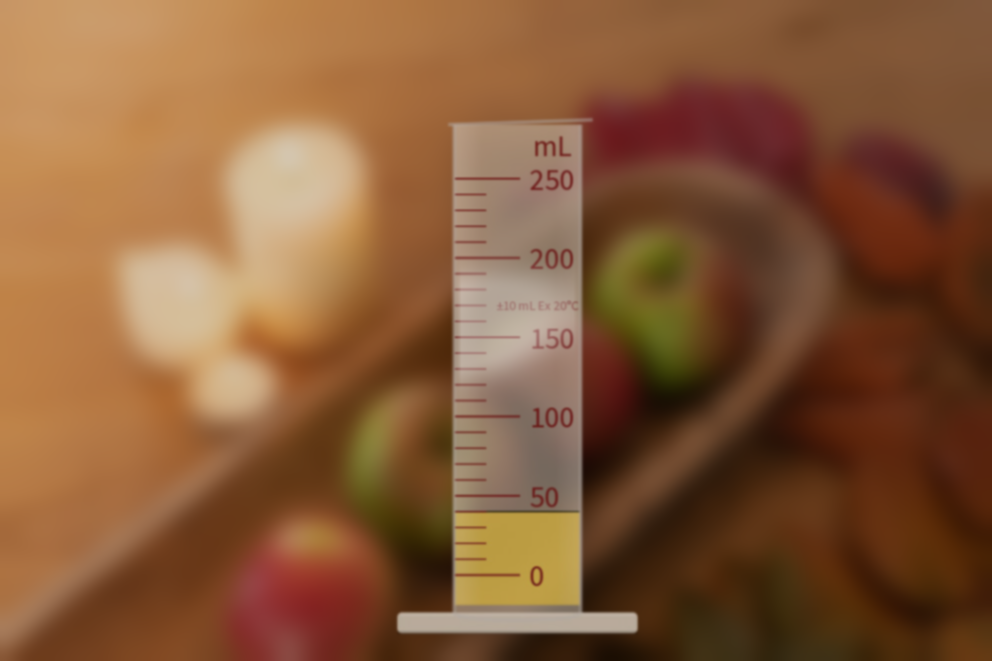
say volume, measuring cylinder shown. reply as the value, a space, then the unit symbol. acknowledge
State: 40 mL
